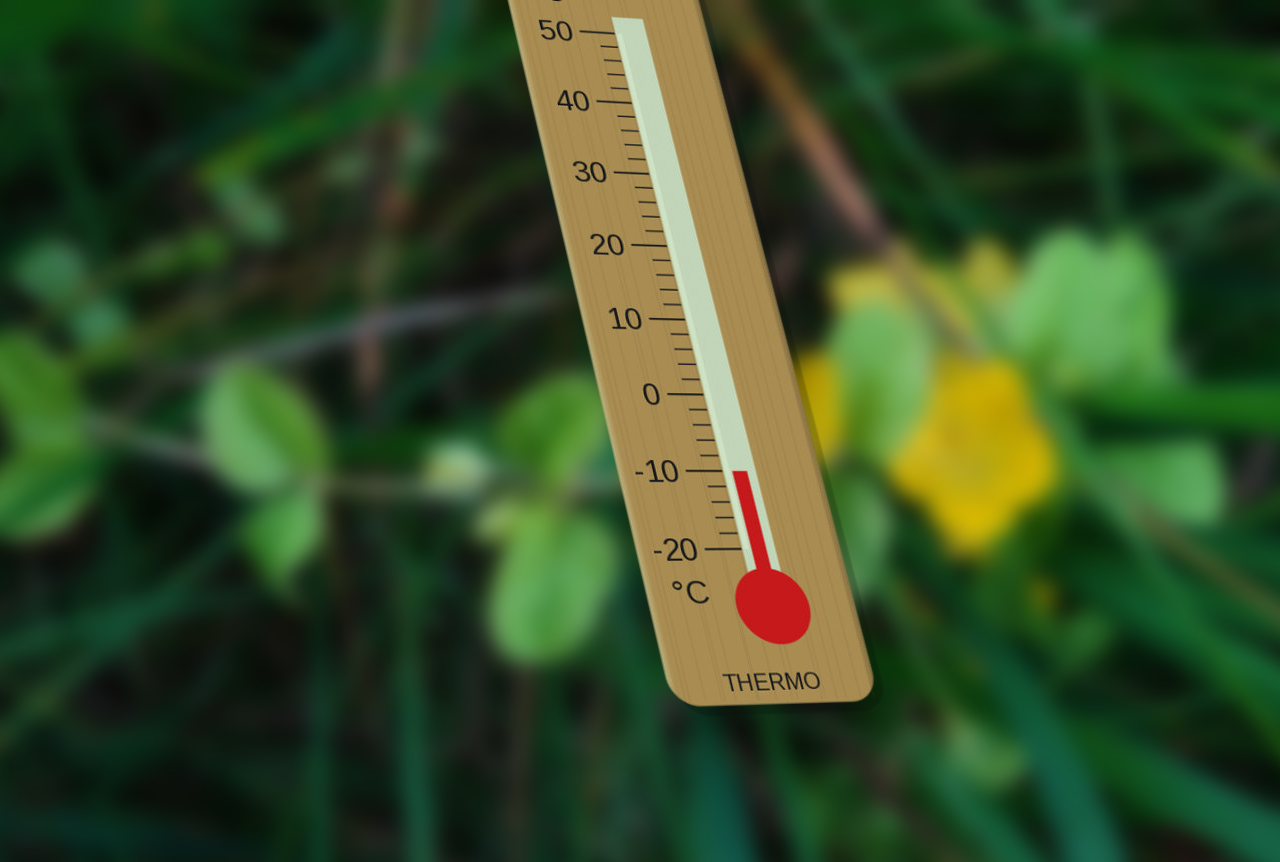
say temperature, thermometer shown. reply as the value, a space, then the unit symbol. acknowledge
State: -10 °C
